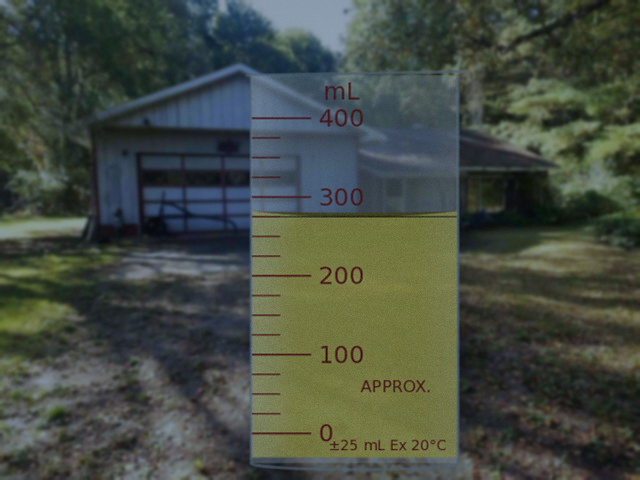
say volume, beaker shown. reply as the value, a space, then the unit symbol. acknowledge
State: 275 mL
